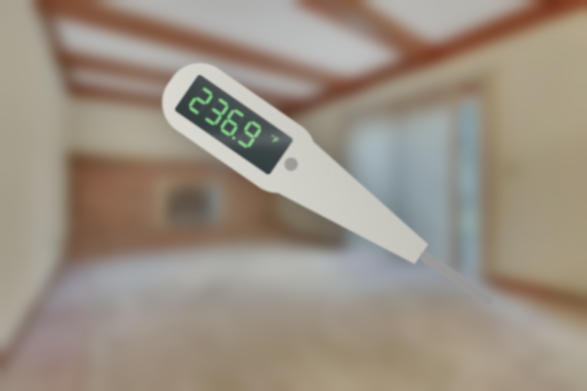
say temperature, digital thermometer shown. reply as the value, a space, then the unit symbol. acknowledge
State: 236.9 °F
